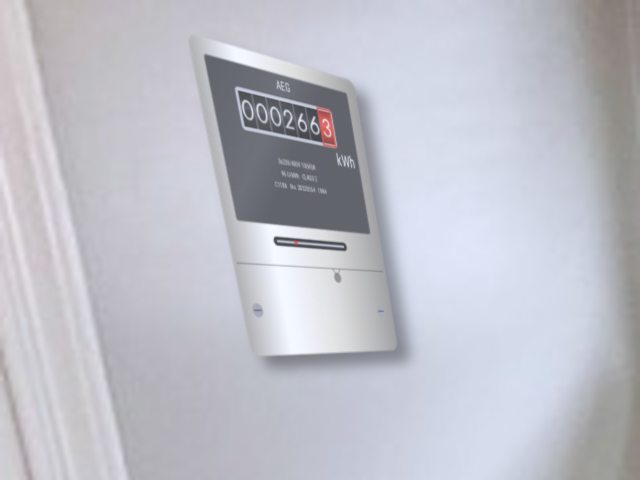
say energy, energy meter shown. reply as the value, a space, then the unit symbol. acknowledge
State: 266.3 kWh
